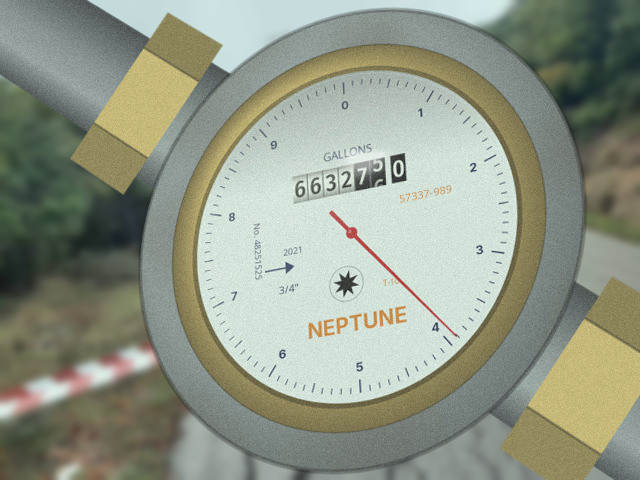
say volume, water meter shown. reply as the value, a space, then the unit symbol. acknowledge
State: 6632753.9 gal
